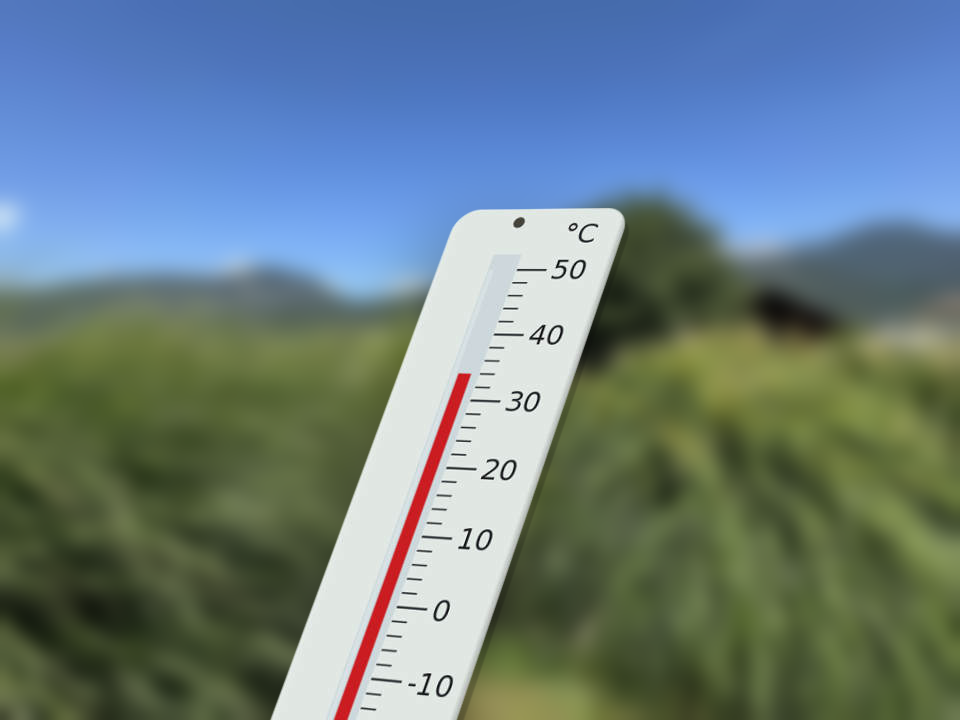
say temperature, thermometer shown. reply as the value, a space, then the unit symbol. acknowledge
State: 34 °C
